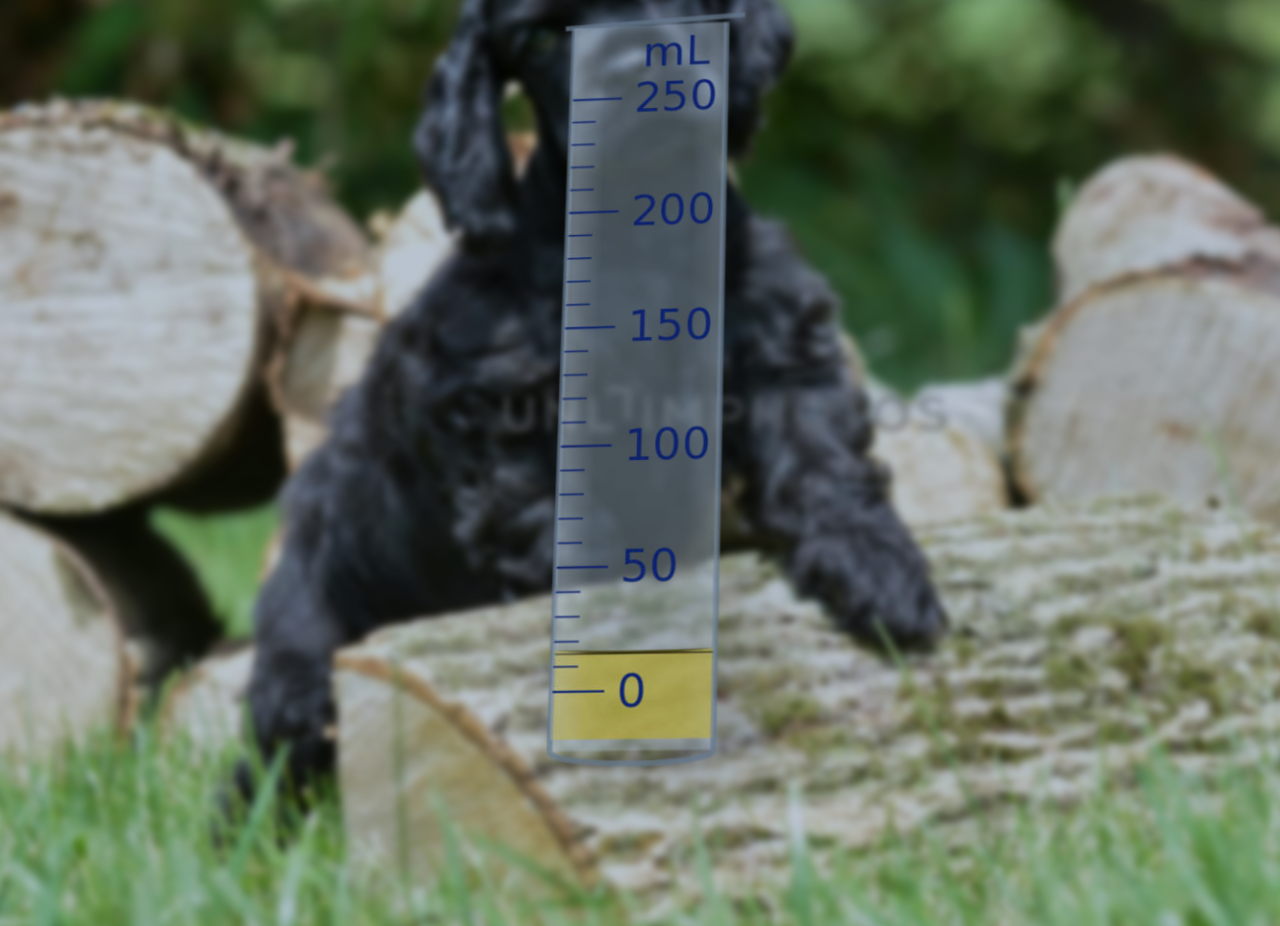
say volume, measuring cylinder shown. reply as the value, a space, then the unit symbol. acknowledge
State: 15 mL
